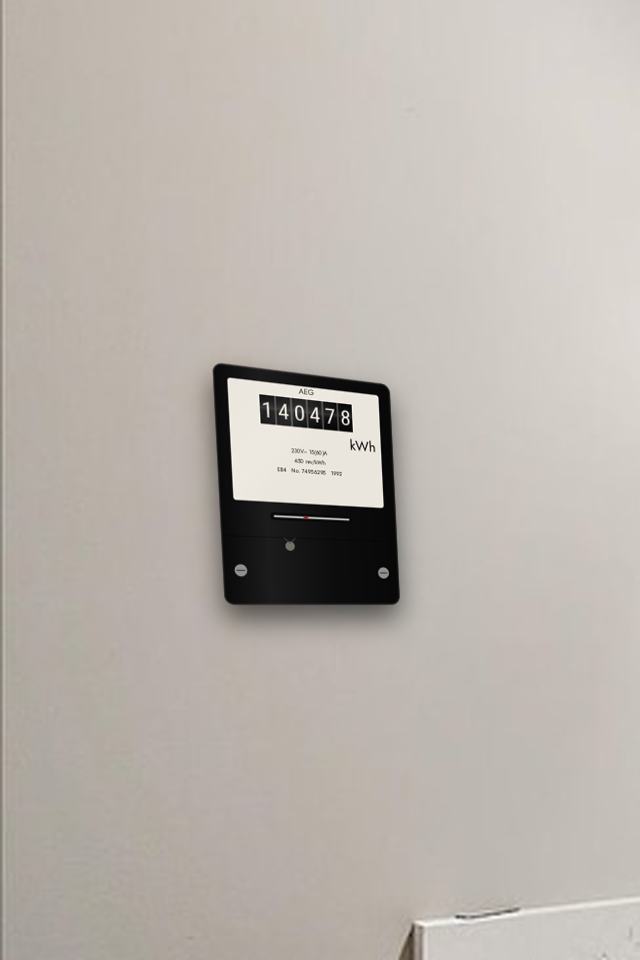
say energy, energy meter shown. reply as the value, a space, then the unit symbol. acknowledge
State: 140478 kWh
